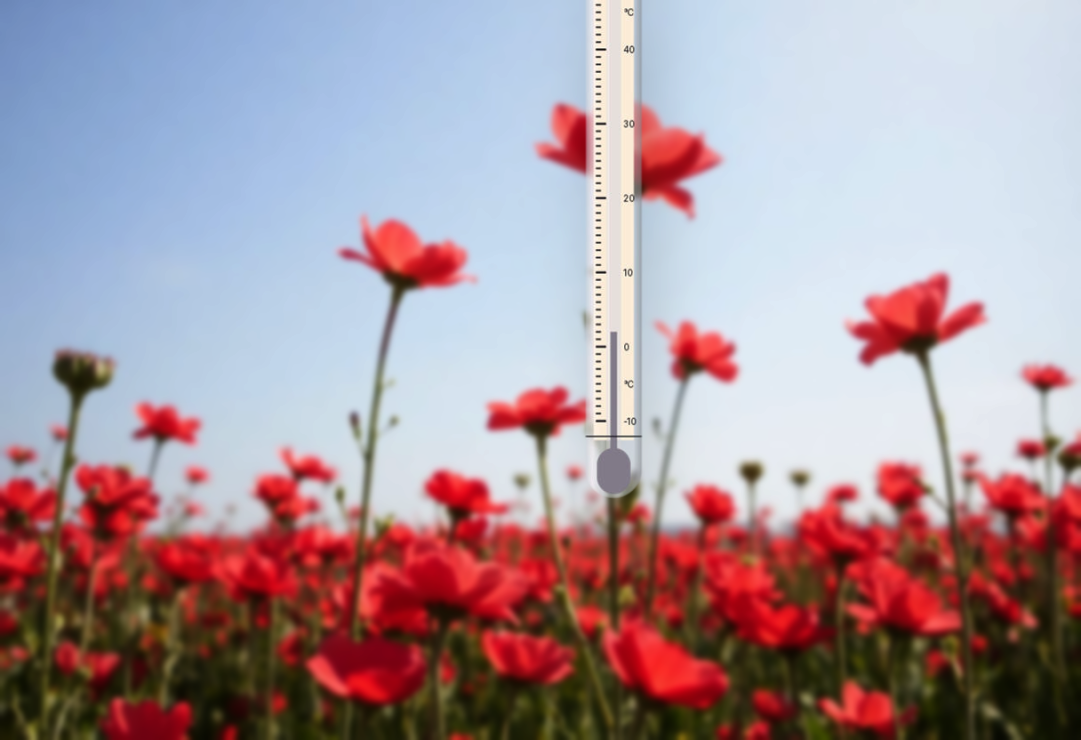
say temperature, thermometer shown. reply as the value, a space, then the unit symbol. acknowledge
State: 2 °C
